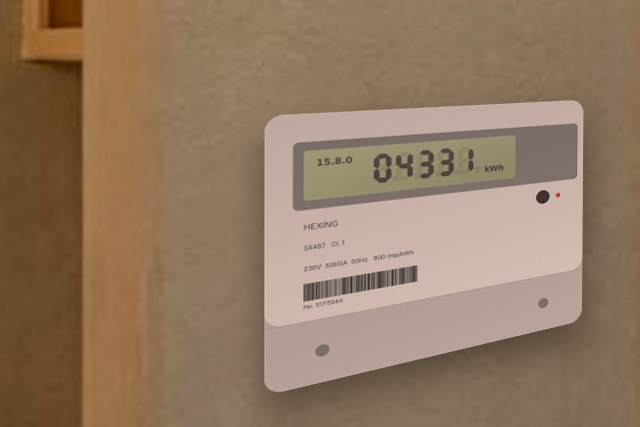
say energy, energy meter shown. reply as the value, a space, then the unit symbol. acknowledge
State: 4331 kWh
